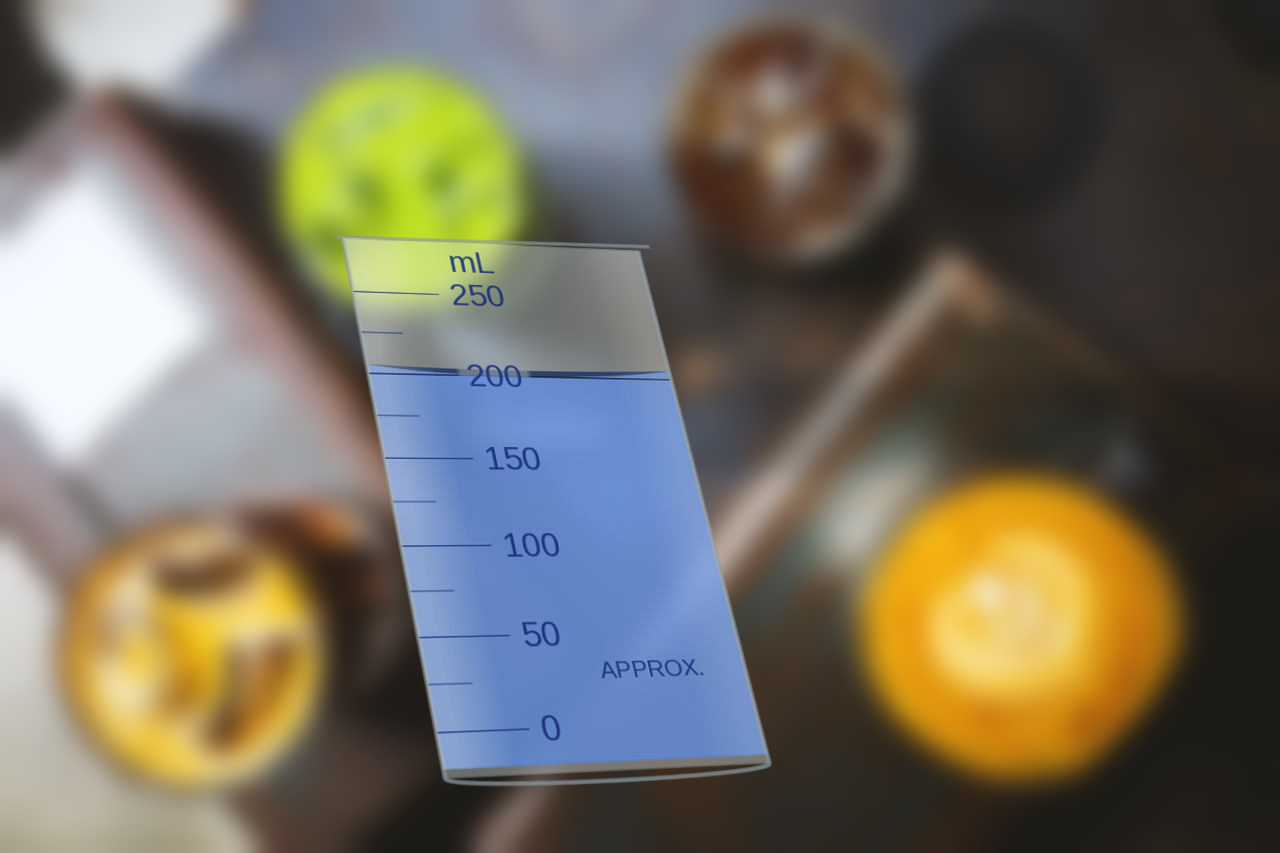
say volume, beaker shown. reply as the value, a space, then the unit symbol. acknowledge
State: 200 mL
